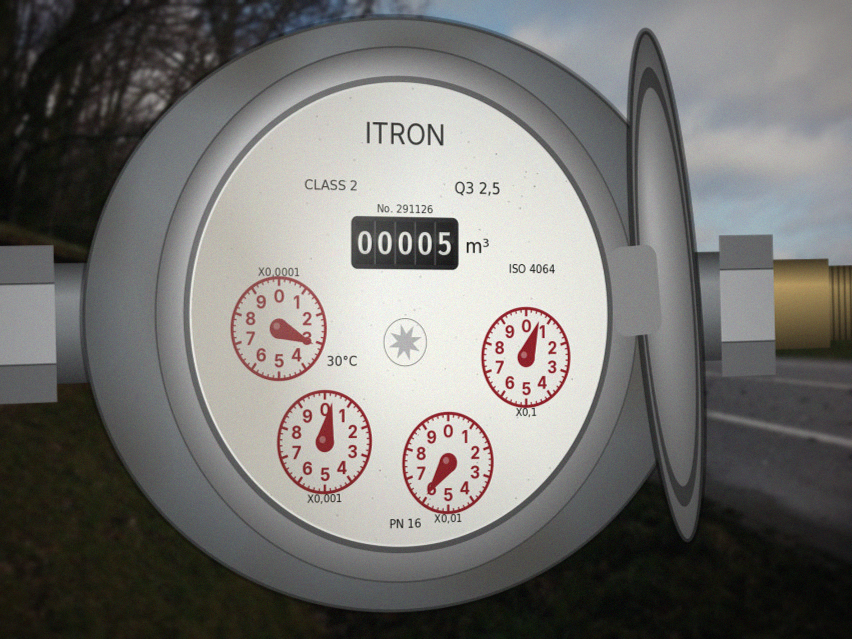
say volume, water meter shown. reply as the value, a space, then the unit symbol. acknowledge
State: 5.0603 m³
